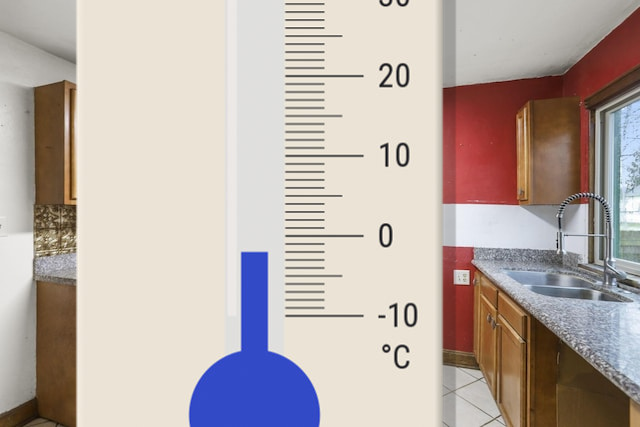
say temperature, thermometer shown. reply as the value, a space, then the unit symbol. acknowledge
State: -2 °C
